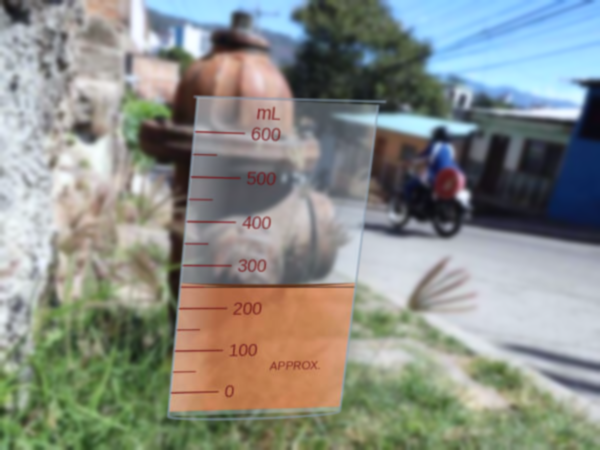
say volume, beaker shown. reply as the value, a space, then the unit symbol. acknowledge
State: 250 mL
